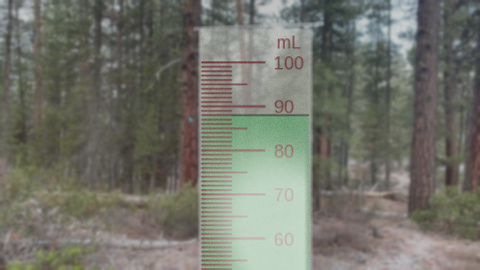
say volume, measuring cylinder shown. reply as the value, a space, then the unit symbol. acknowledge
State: 88 mL
